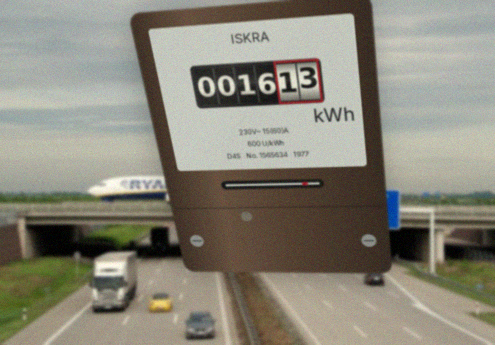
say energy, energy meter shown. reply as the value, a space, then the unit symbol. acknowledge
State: 16.13 kWh
